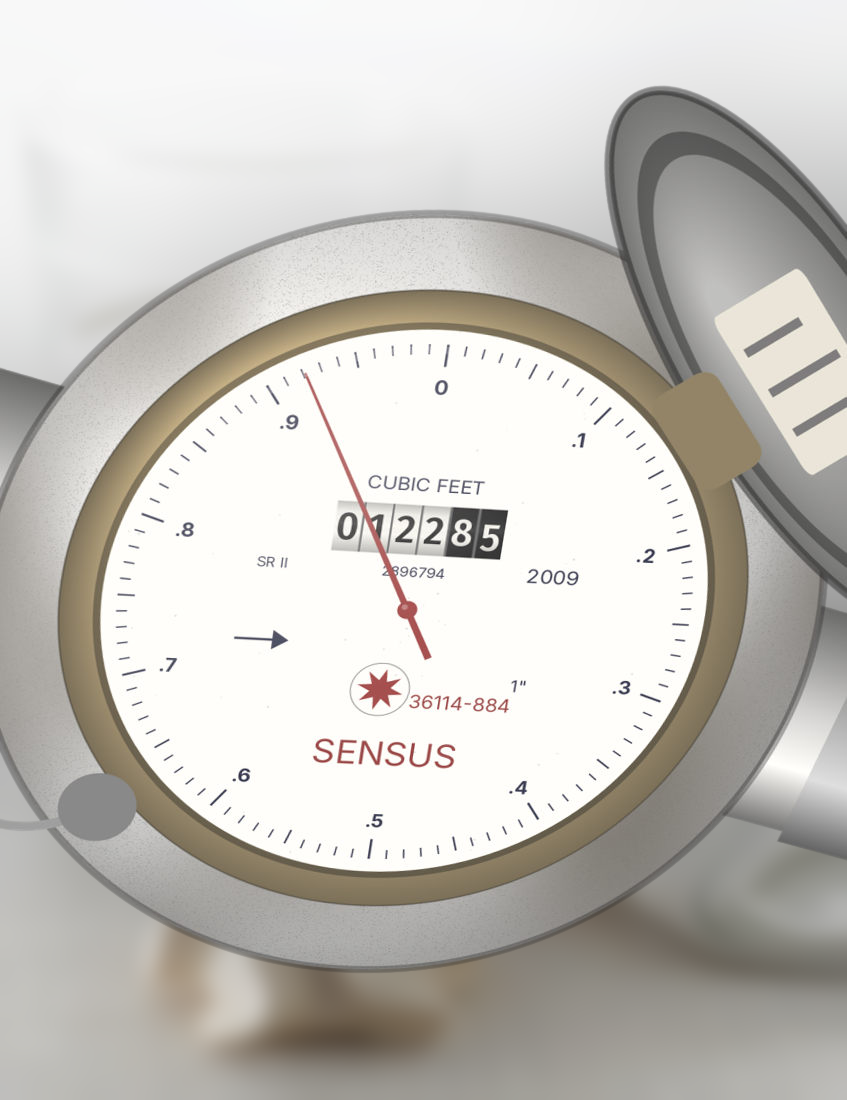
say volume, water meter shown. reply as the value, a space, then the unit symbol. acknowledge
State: 12284.92 ft³
